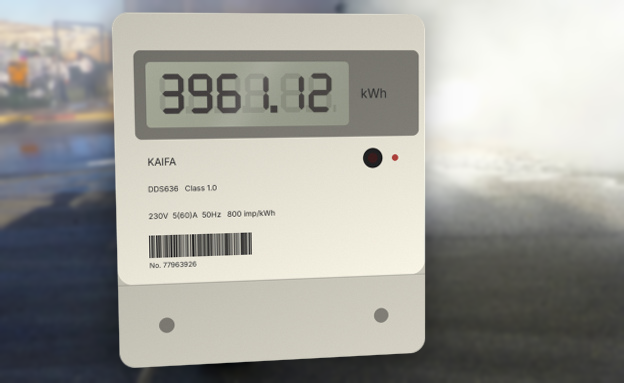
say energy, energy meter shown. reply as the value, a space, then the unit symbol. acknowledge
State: 3961.12 kWh
